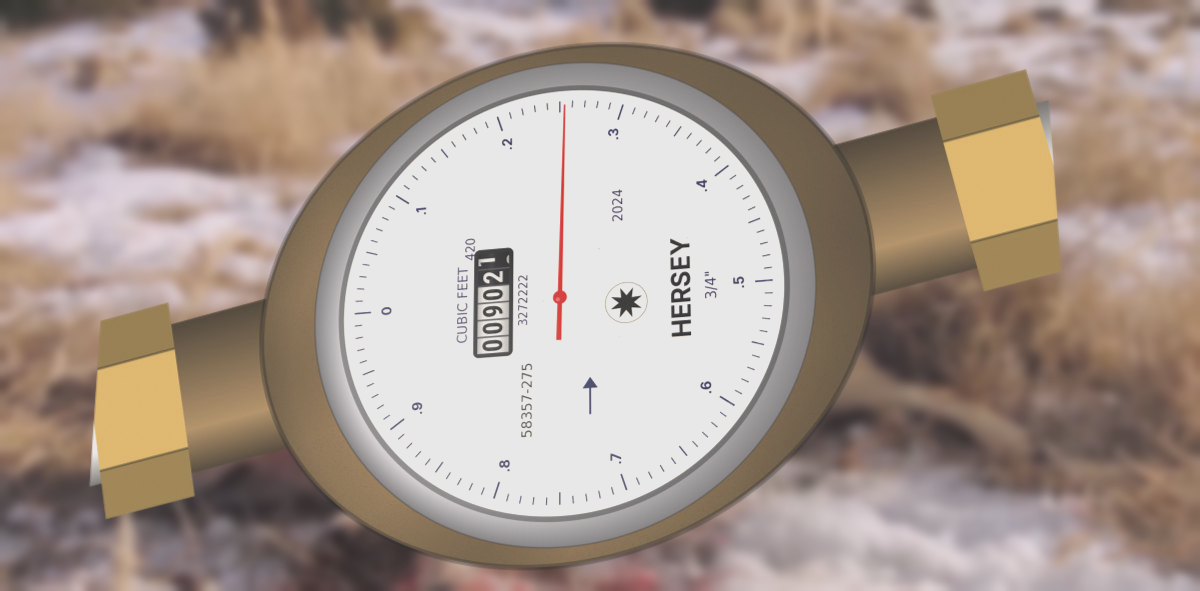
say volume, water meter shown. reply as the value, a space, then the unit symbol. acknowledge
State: 9021.25 ft³
